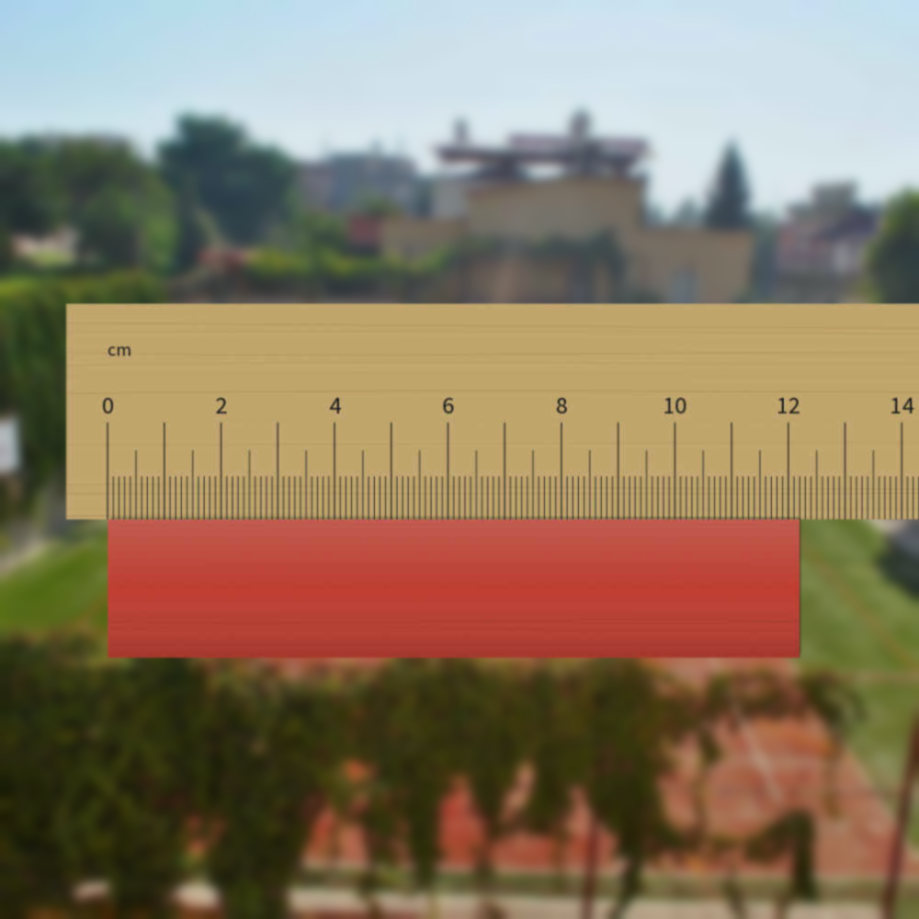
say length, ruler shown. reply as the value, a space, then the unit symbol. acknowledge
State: 12.2 cm
